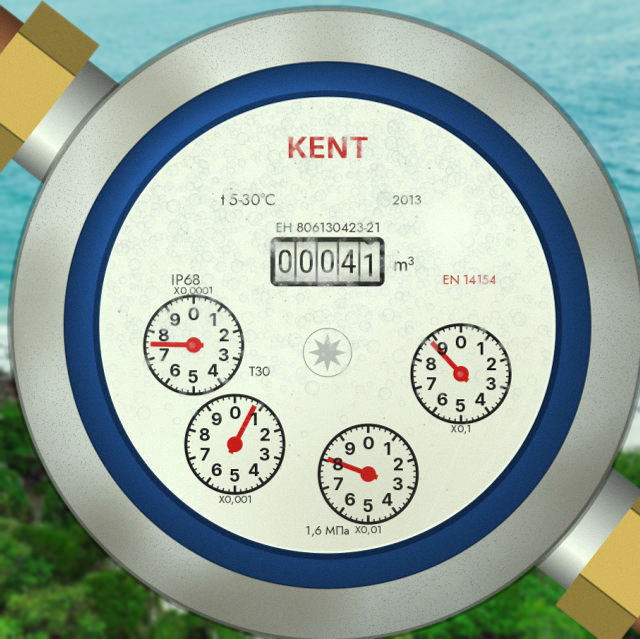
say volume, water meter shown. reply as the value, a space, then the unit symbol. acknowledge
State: 40.8807 m³
